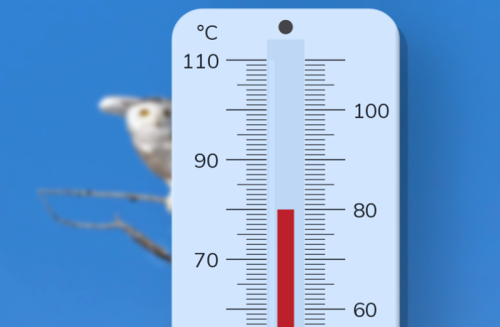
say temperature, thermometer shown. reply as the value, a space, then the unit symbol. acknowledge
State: 80 °C
